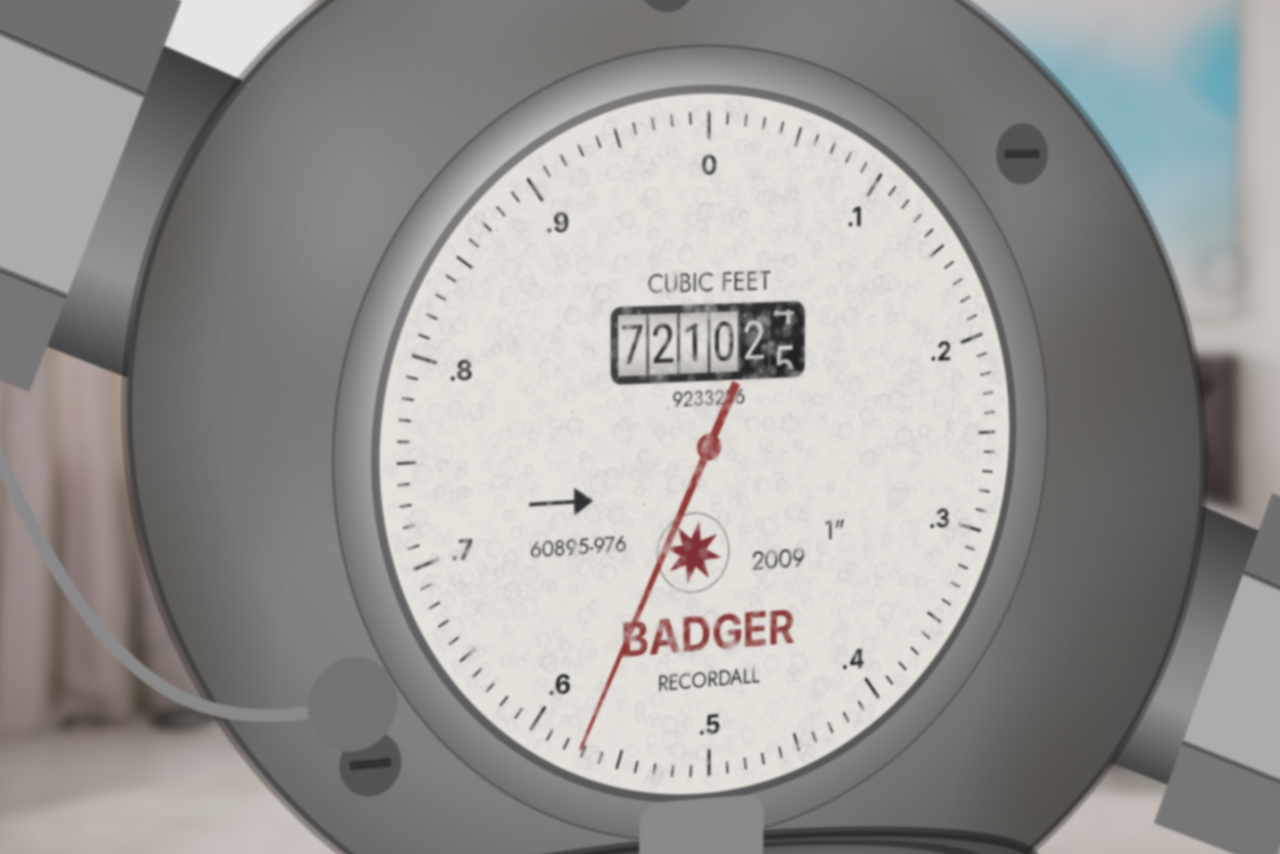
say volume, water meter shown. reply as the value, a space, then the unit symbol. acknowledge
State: 721024.57 ft³
